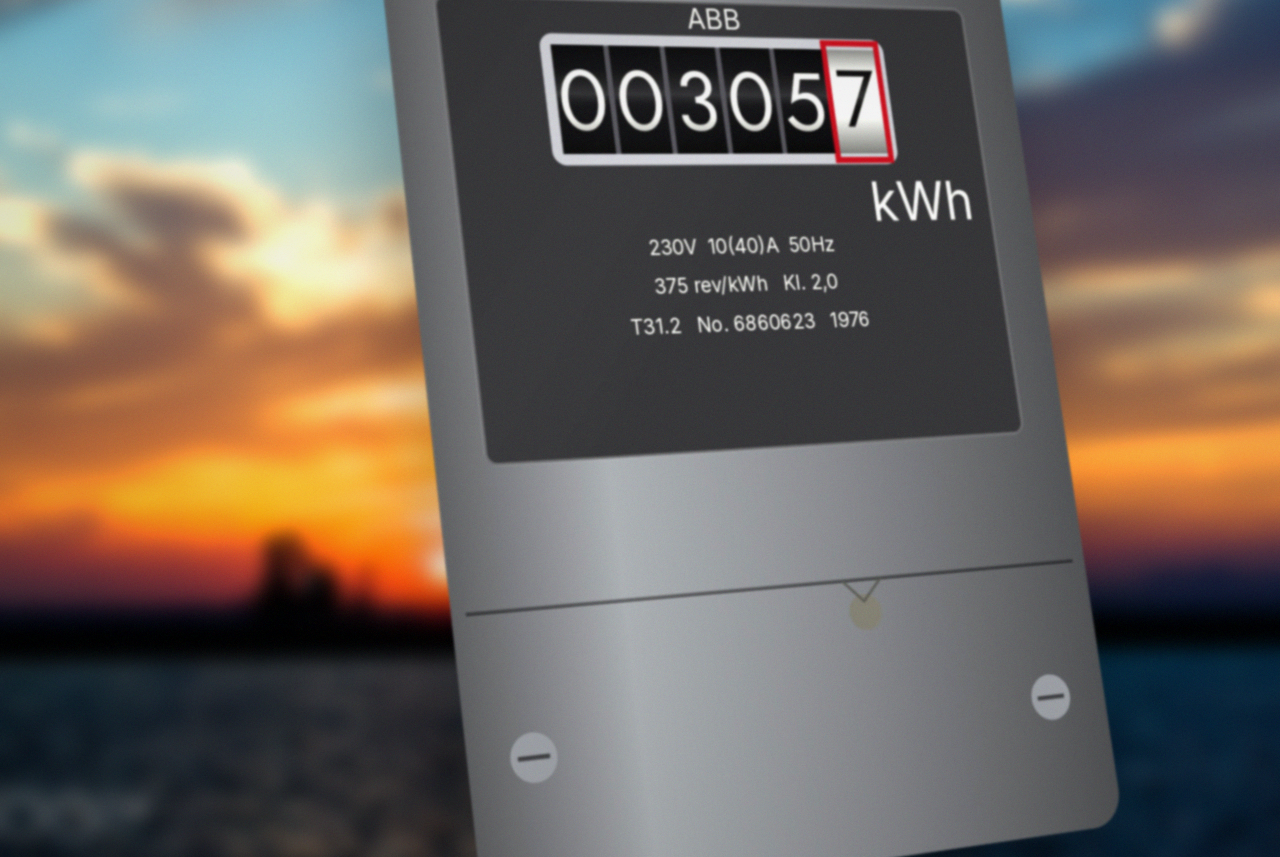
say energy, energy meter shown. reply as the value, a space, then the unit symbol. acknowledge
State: 305.7 kWh
